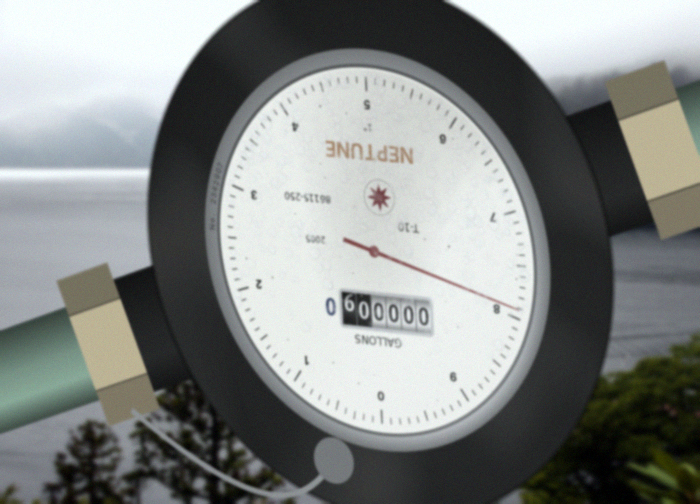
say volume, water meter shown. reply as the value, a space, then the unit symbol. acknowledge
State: 87.9 gal
